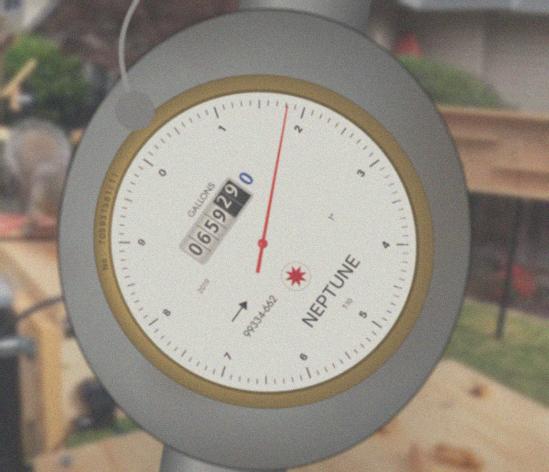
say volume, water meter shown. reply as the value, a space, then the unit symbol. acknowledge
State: 659291.8 gal
